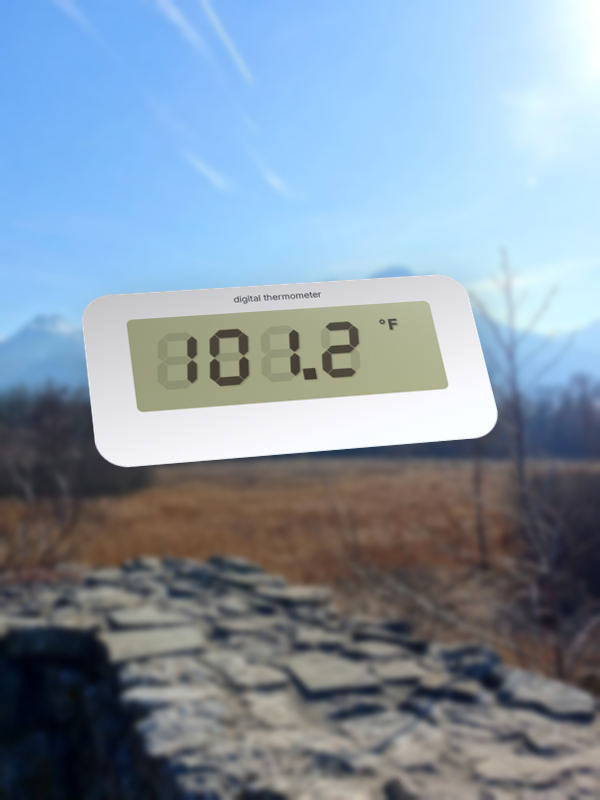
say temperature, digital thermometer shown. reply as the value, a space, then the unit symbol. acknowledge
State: 101.2 °F
